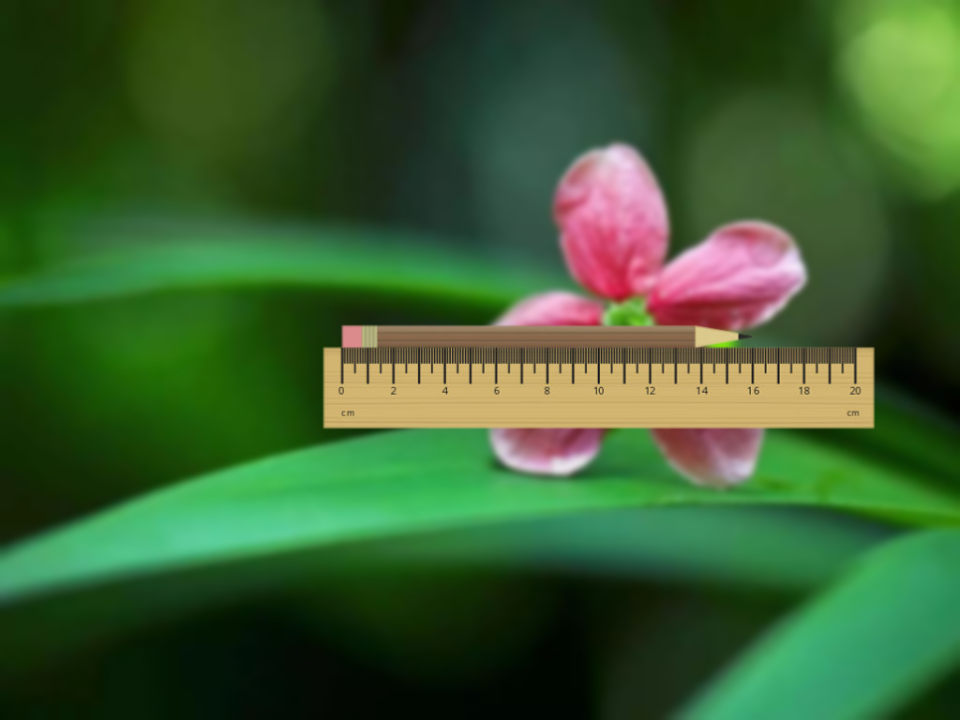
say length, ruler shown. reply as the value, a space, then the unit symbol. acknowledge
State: 16 cm
